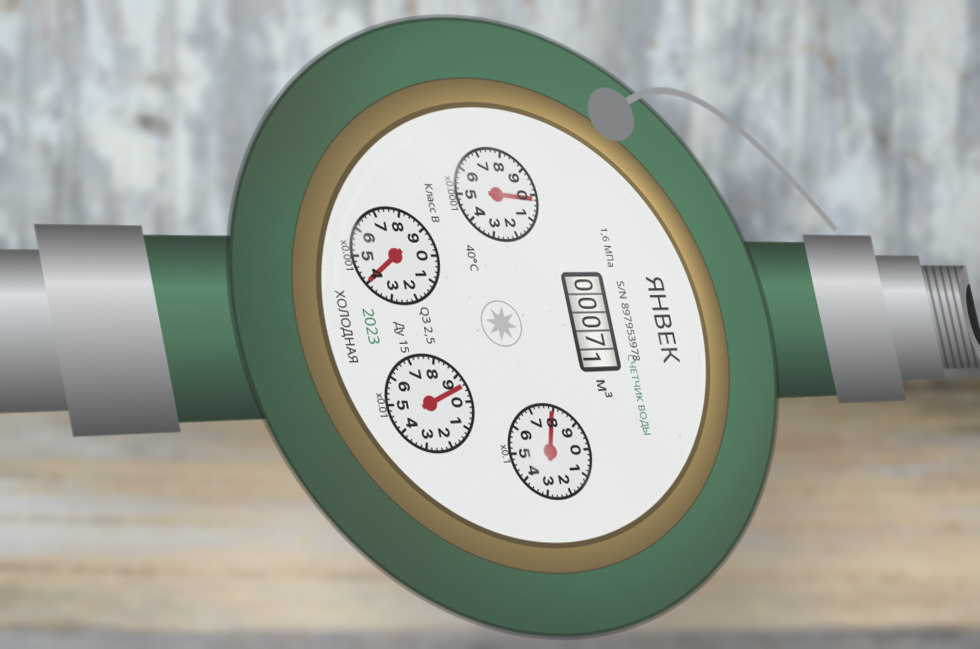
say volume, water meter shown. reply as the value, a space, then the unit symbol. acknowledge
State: 70.7940 m³
